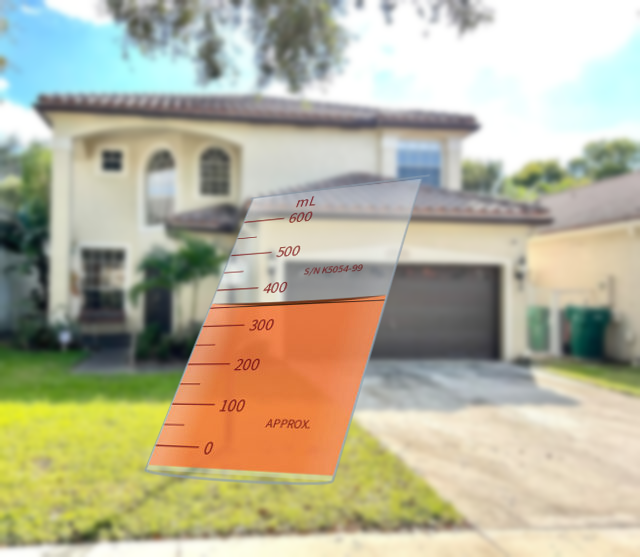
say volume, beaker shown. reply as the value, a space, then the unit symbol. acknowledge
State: 350 mL
